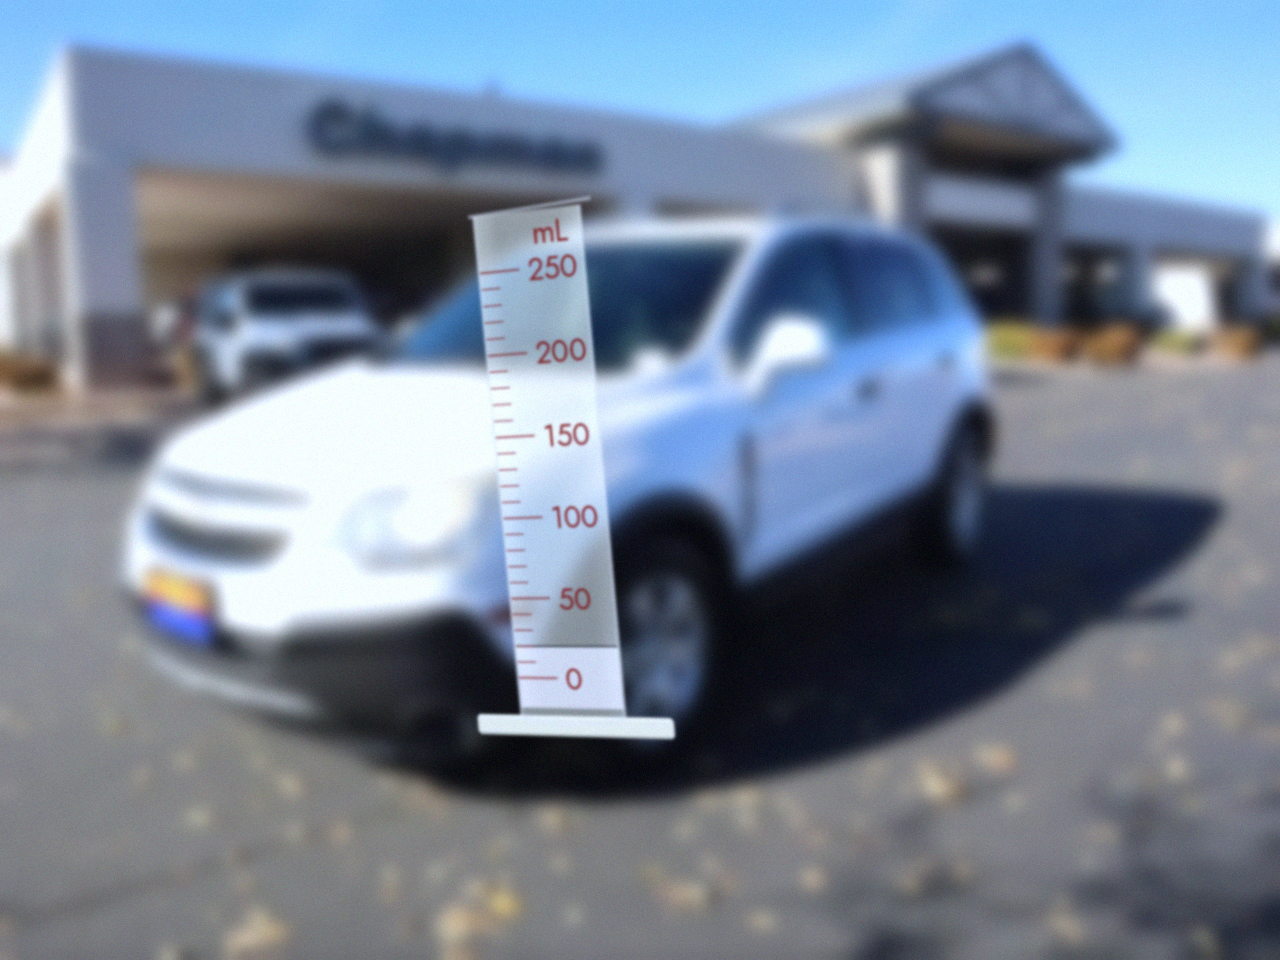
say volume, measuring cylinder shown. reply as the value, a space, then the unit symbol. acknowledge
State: 20 mL
